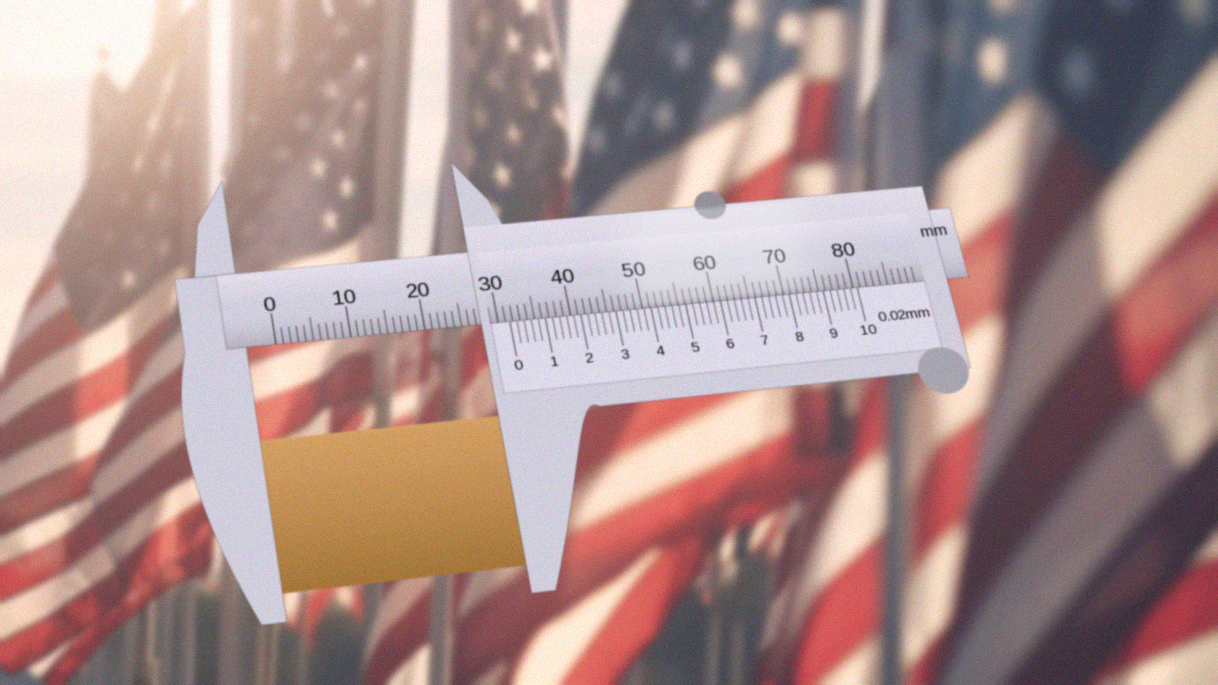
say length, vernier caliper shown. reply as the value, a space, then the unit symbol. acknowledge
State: 31.6 mm
